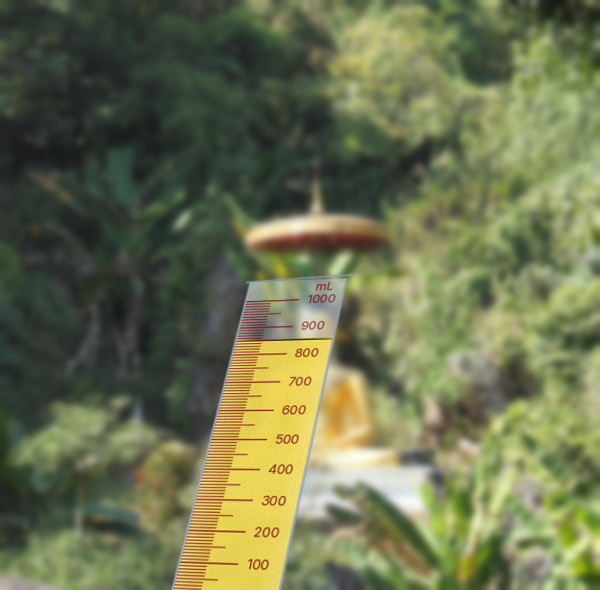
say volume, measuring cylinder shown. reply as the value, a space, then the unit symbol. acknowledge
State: 850 mL
